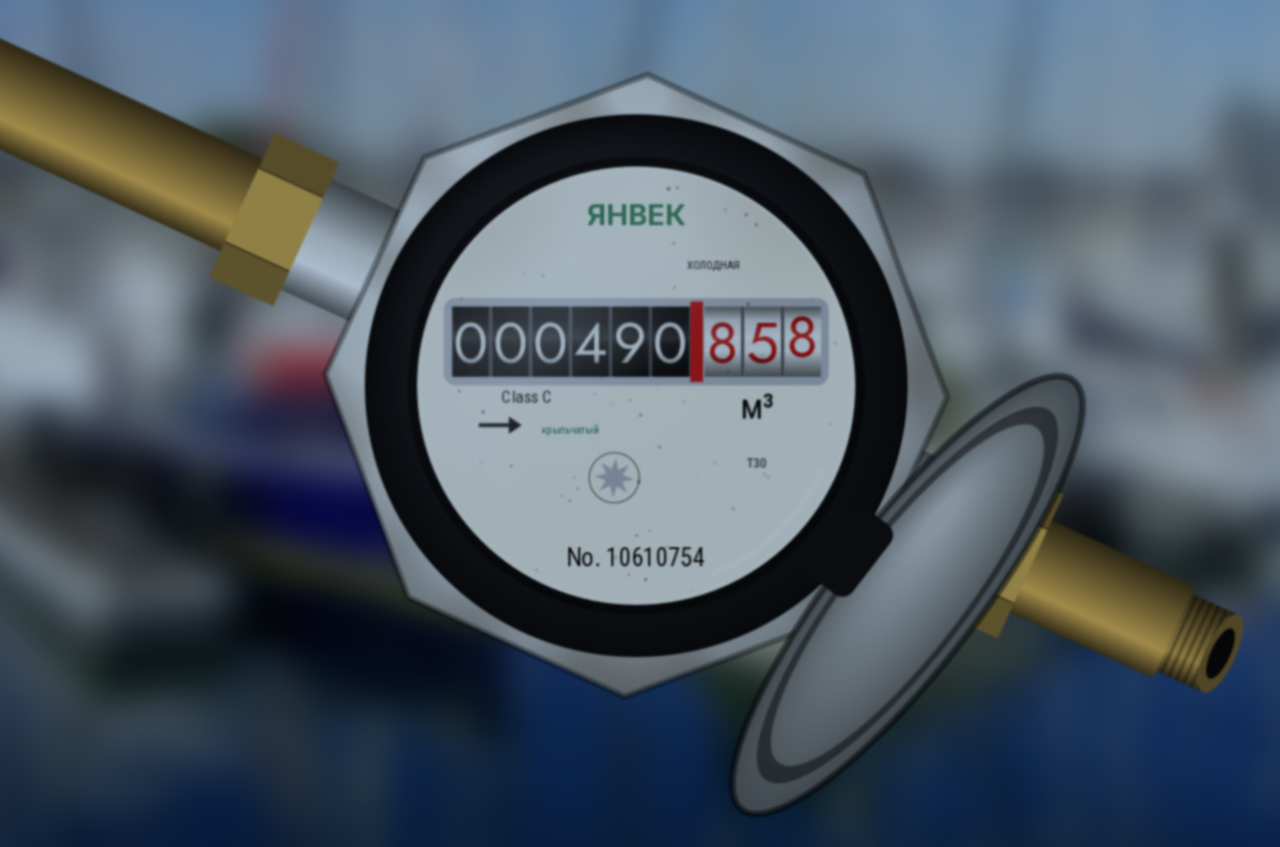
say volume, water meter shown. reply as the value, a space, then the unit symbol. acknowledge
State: 490.858 m³
